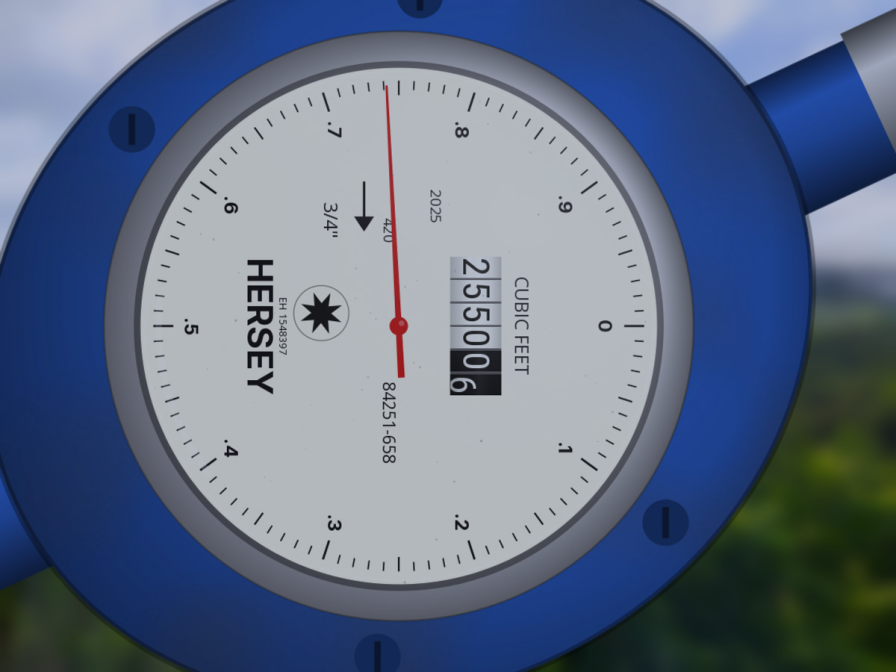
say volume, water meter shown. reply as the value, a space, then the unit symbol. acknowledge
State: 255005.74 ft³
